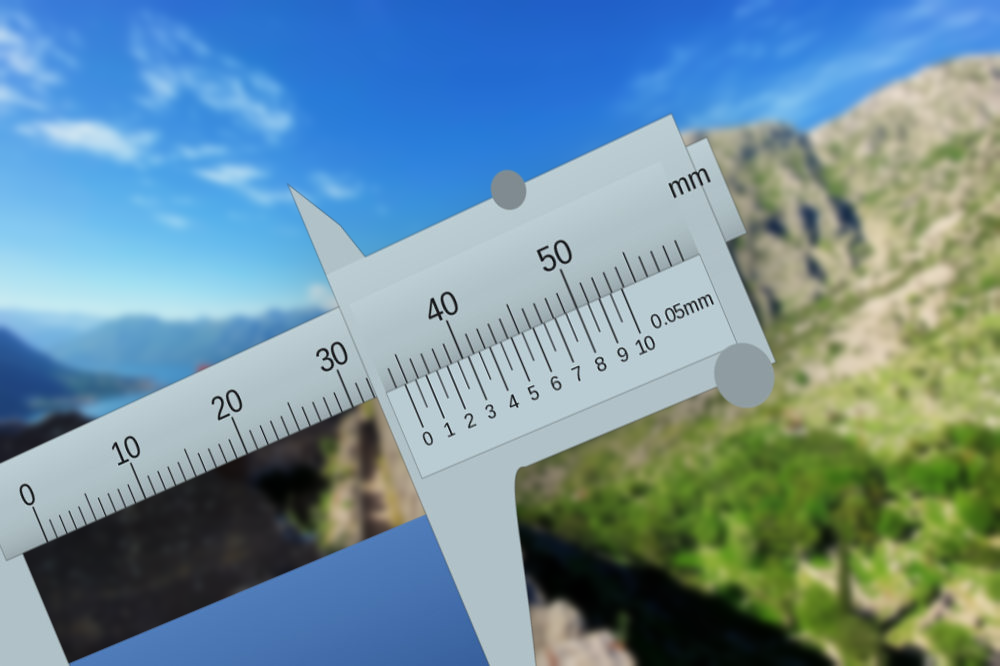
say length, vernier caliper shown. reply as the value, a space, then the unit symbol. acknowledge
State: 34.8 mm
